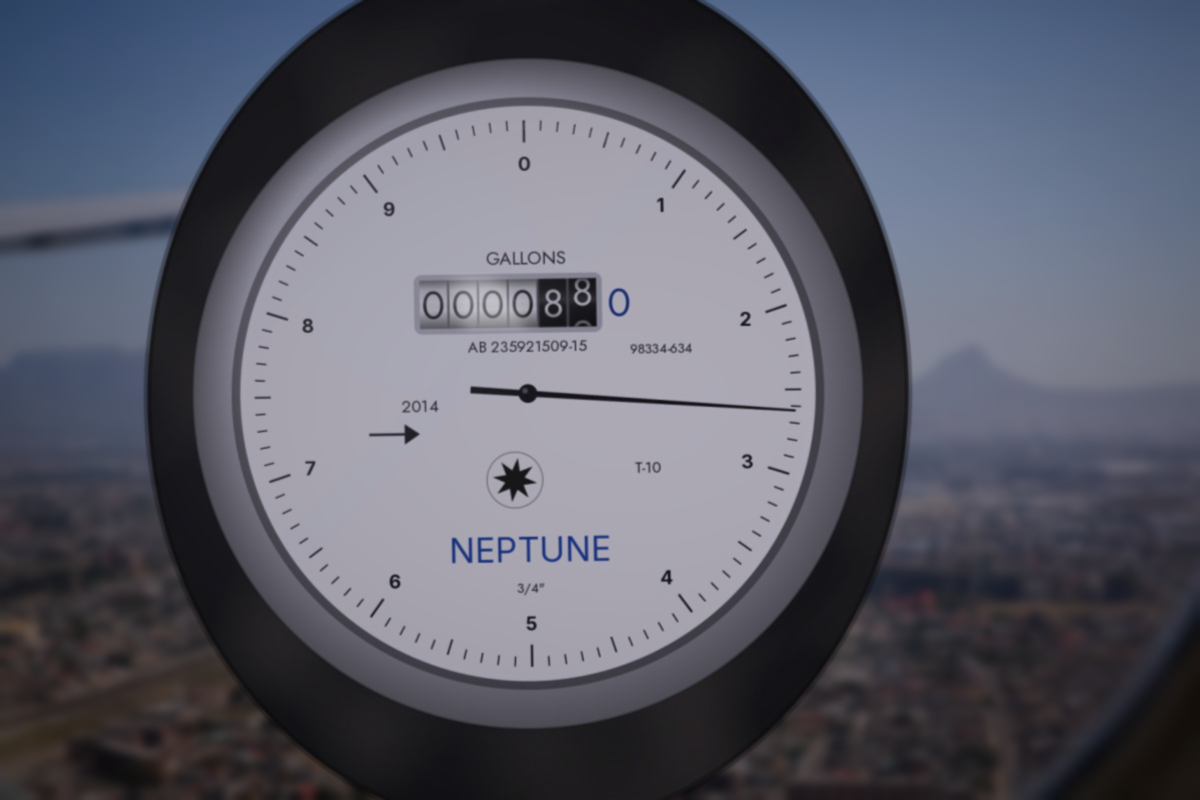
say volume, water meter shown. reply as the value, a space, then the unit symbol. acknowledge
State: 882.6 gal
